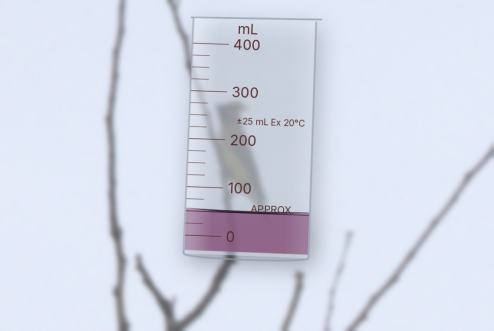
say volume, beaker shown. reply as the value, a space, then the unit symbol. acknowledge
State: 50 mL
